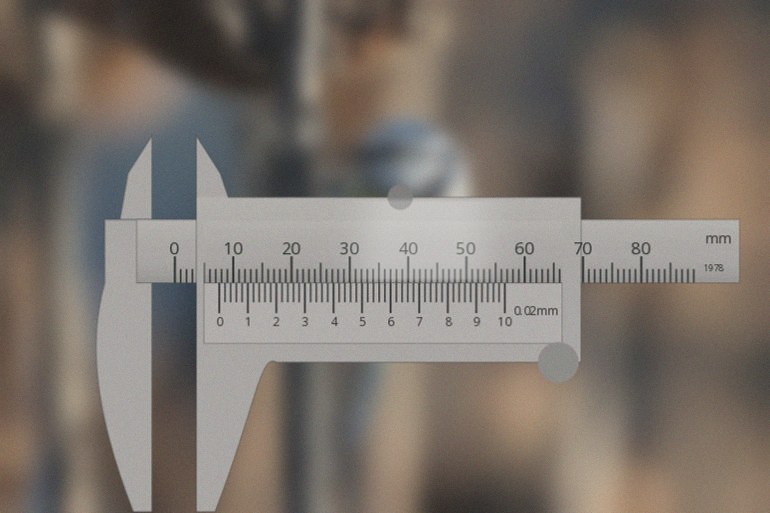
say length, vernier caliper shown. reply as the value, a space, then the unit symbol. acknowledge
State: 7.6 mm
